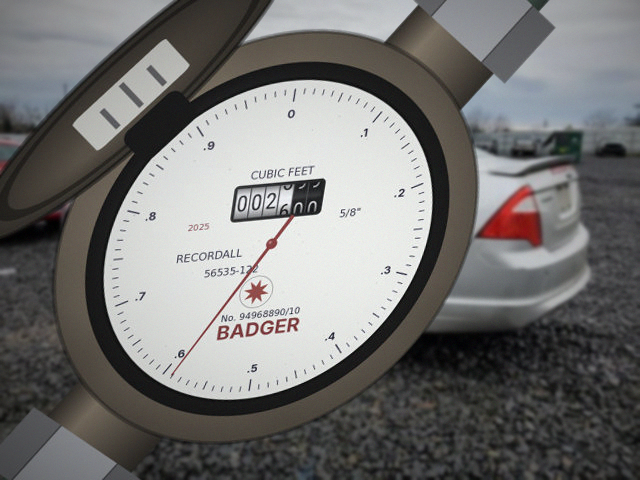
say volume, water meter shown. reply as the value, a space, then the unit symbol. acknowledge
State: 2599.59 ft³
